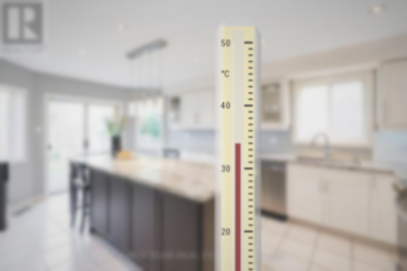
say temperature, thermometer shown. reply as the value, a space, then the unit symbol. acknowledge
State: 34 °C
